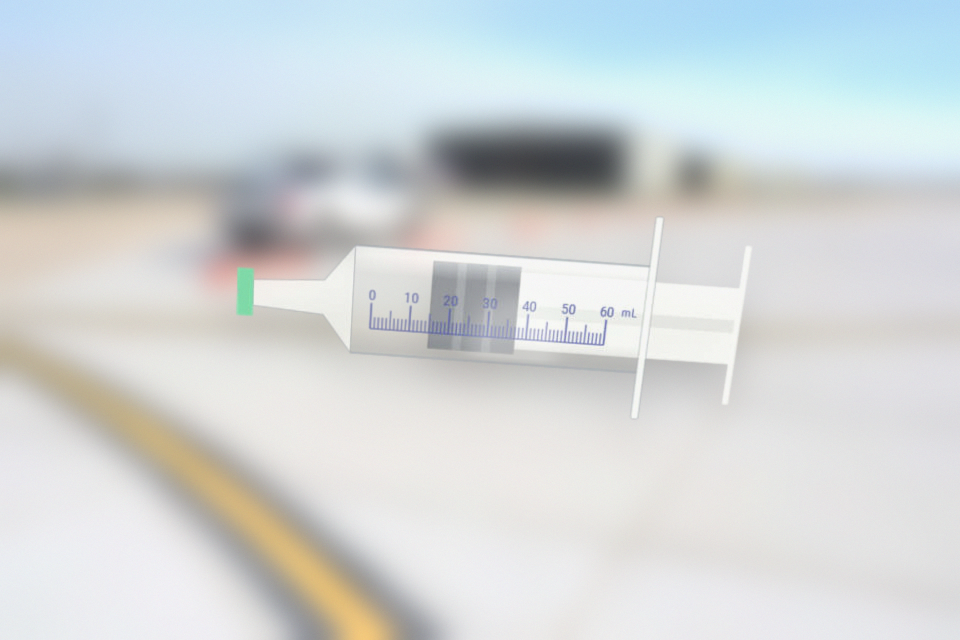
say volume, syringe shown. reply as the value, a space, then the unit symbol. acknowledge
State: 15 mL
